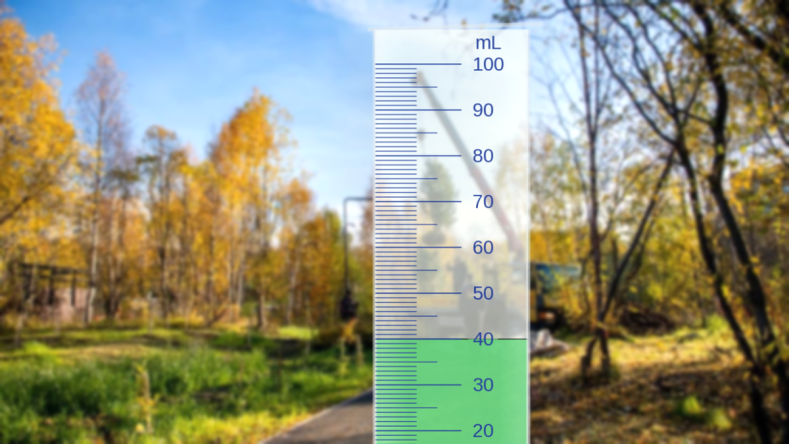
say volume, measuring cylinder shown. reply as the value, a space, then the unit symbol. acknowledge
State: 40 mL
